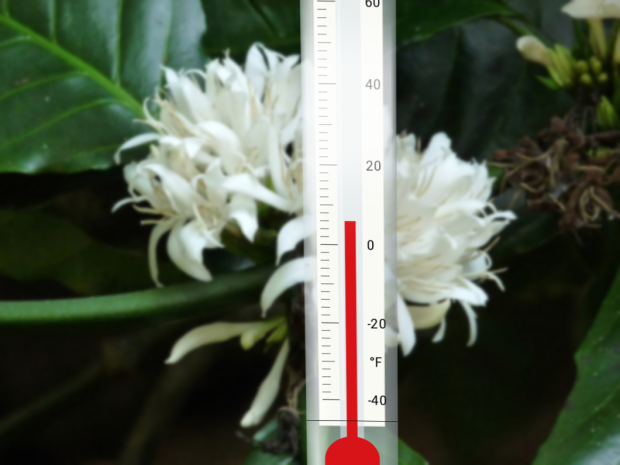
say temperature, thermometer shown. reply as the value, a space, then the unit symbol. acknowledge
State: 6 °F
